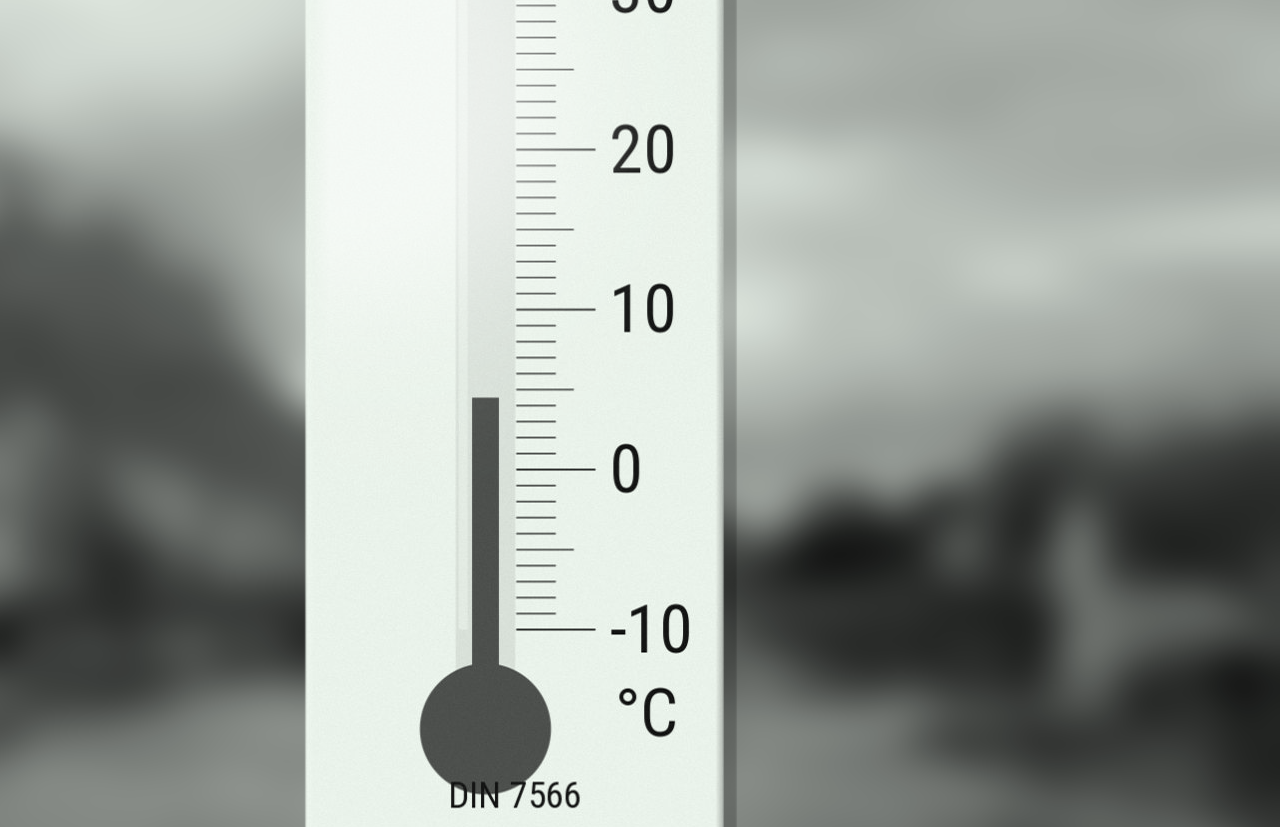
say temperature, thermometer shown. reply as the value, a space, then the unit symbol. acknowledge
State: 4.5 °C
